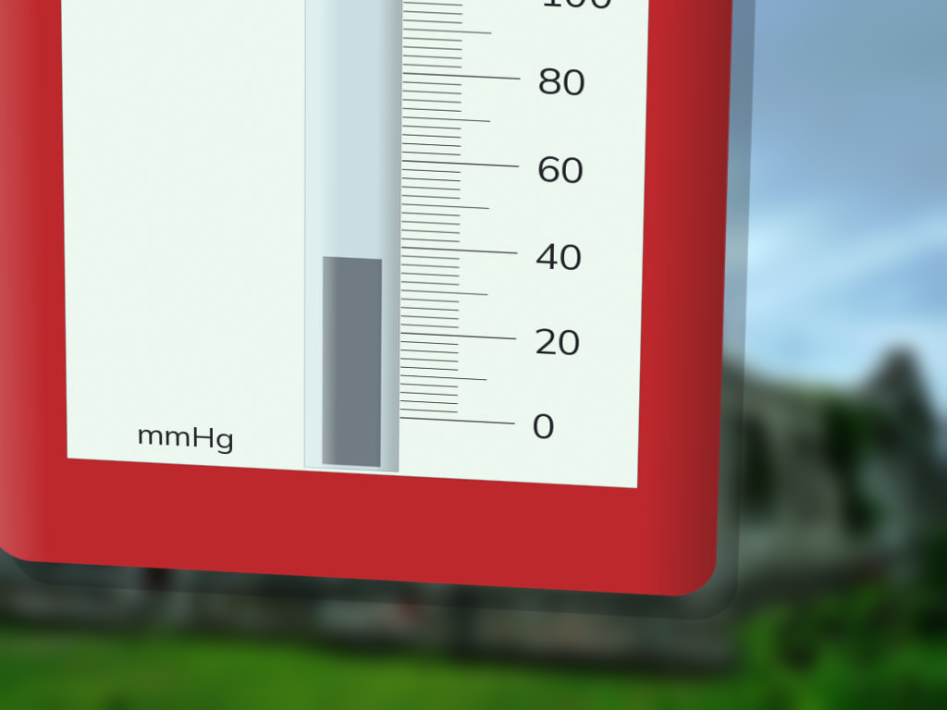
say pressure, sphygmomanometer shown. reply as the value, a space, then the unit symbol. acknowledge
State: 37 mmHg
